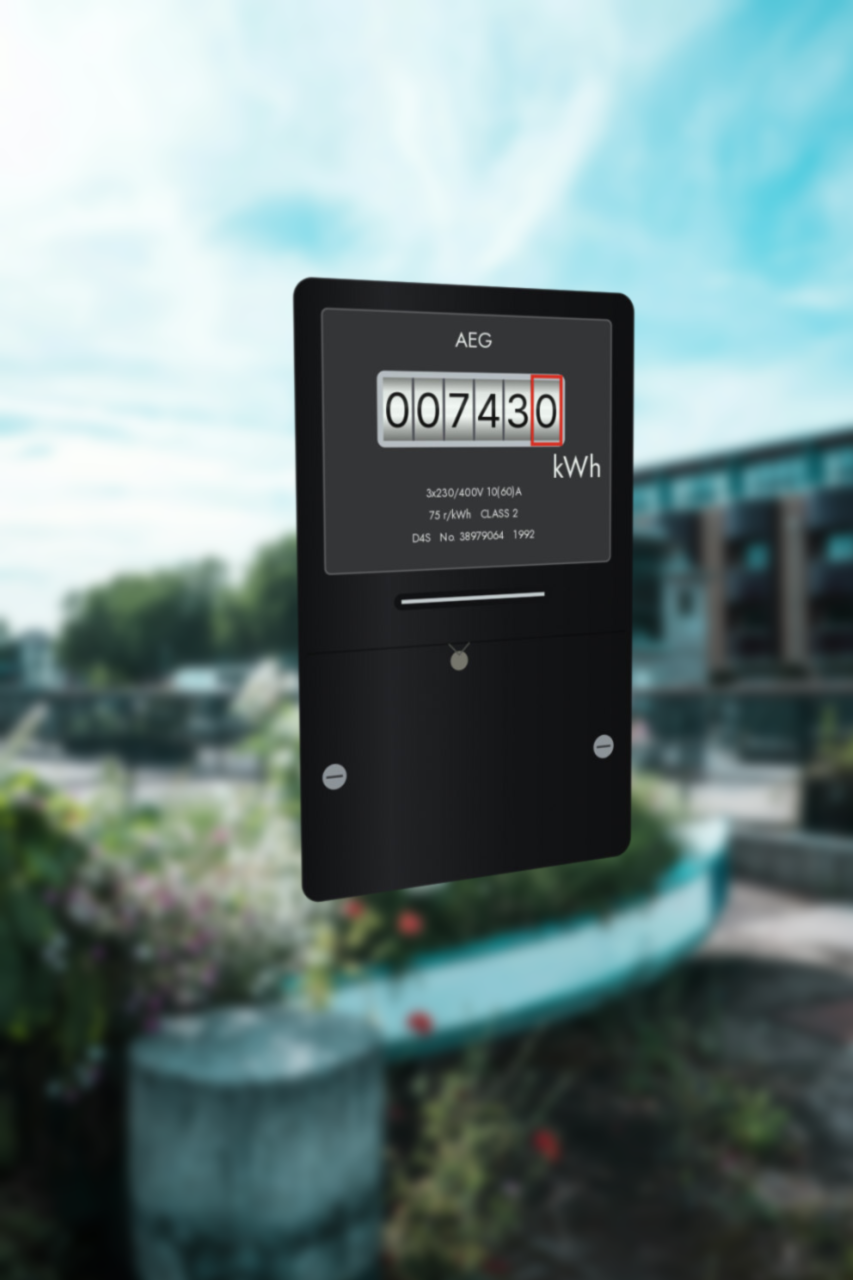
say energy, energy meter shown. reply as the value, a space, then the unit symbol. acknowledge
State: 743.0 kWh
